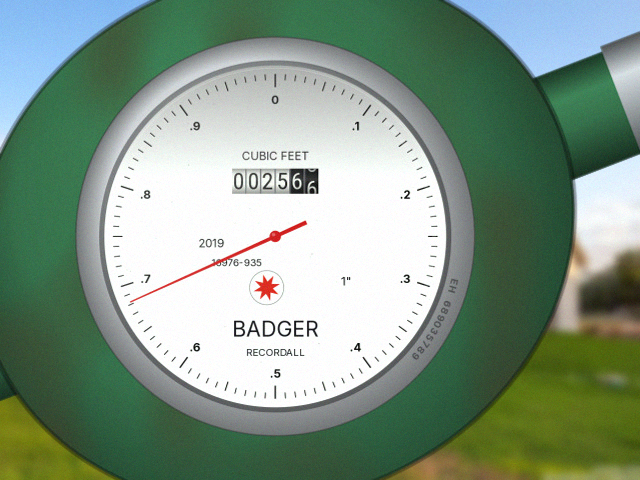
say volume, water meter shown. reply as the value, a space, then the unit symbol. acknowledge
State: 2565.68 ft³
